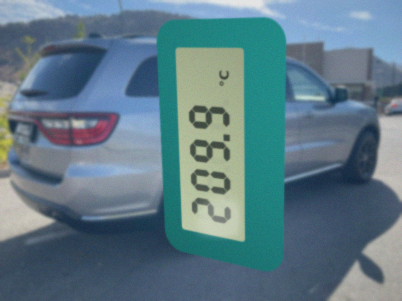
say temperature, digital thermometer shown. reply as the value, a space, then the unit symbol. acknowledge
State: 209.9 °C
